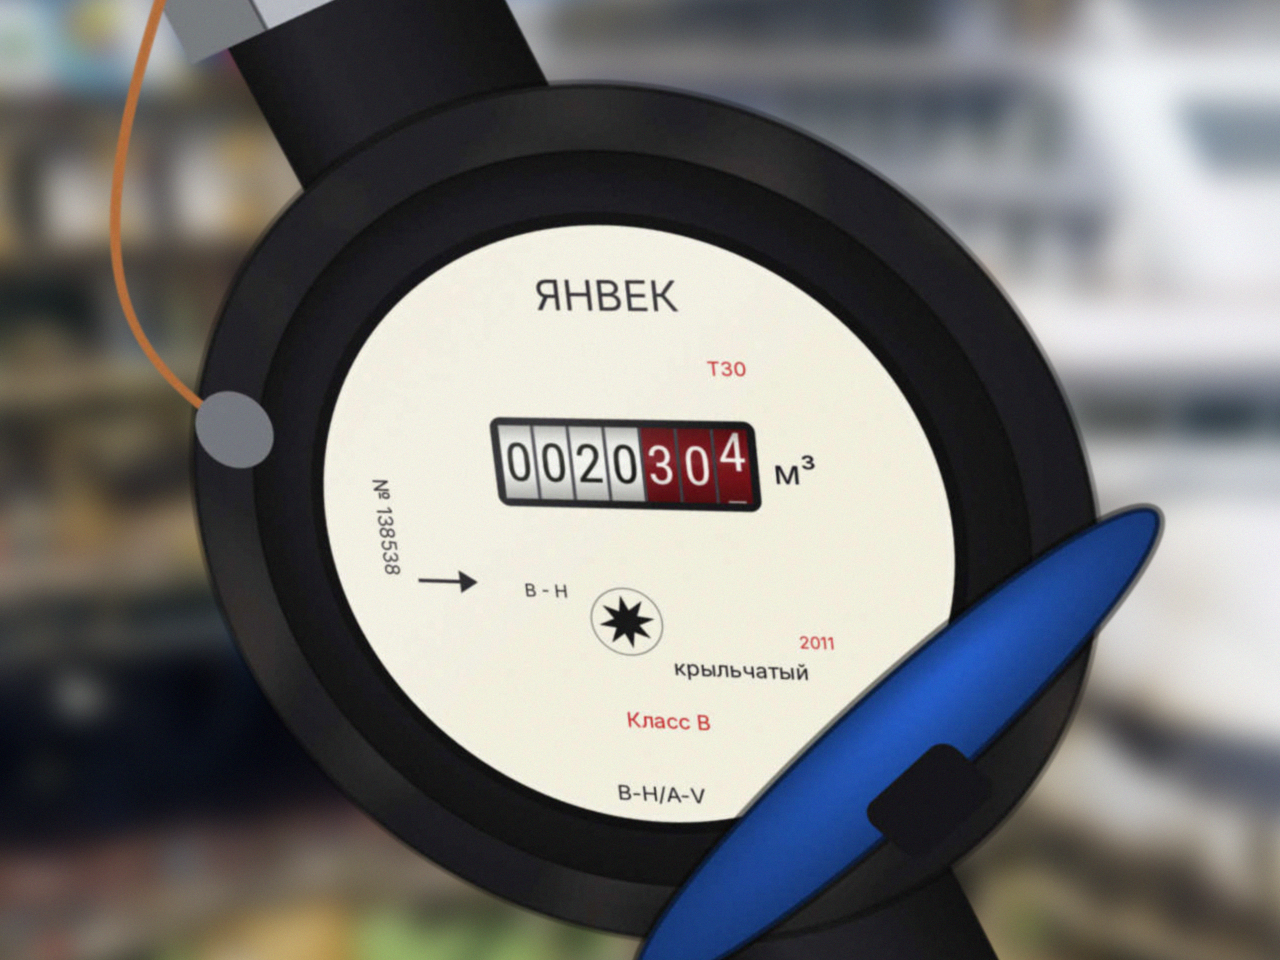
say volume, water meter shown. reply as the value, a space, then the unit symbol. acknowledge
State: 20.304 m³
